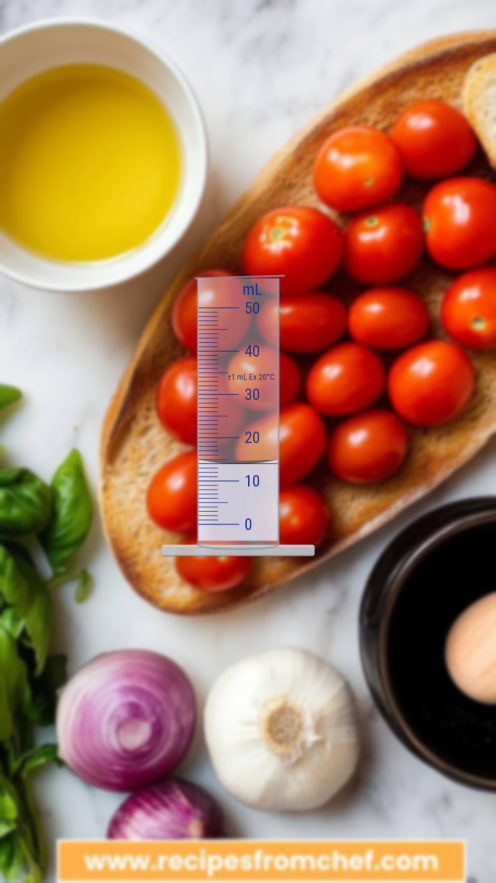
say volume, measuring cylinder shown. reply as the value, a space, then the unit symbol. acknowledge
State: 14 mL
